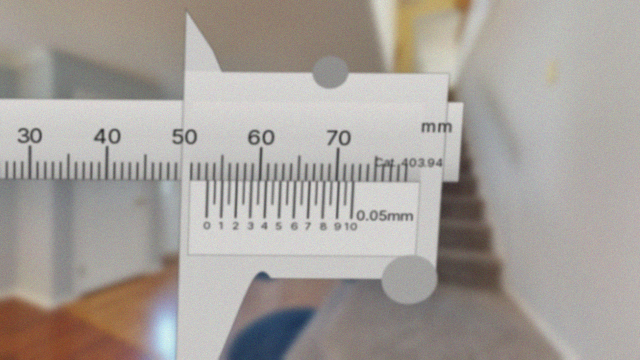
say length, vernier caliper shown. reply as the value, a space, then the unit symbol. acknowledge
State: 53.2 mm
